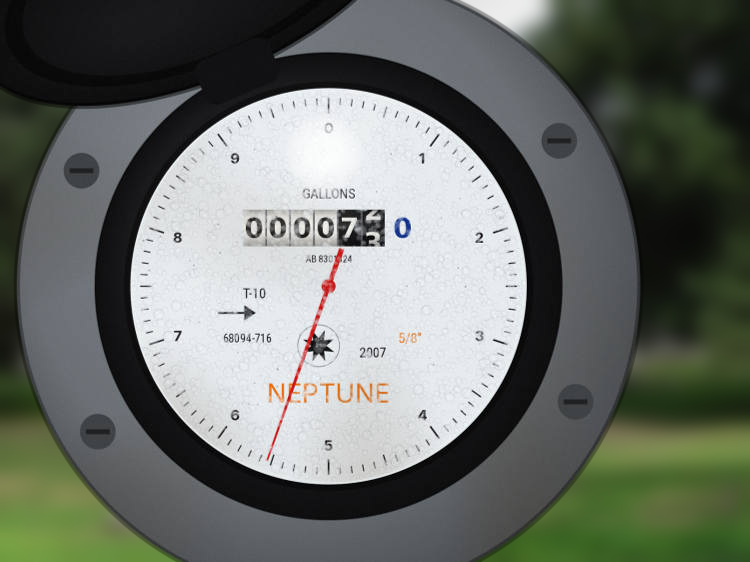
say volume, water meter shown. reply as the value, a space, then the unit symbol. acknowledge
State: 725.5 gal
